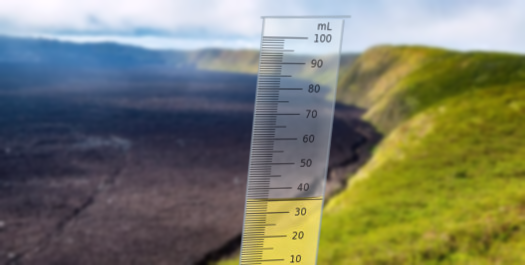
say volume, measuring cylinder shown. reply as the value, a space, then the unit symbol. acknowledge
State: 35 mL
